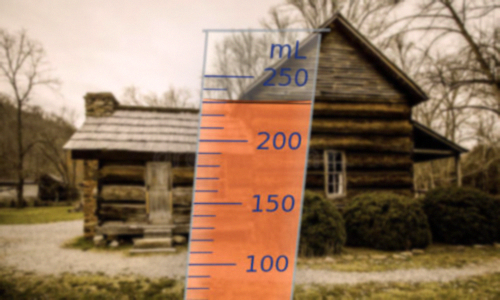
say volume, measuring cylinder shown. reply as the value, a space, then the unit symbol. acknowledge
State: 230 mL
